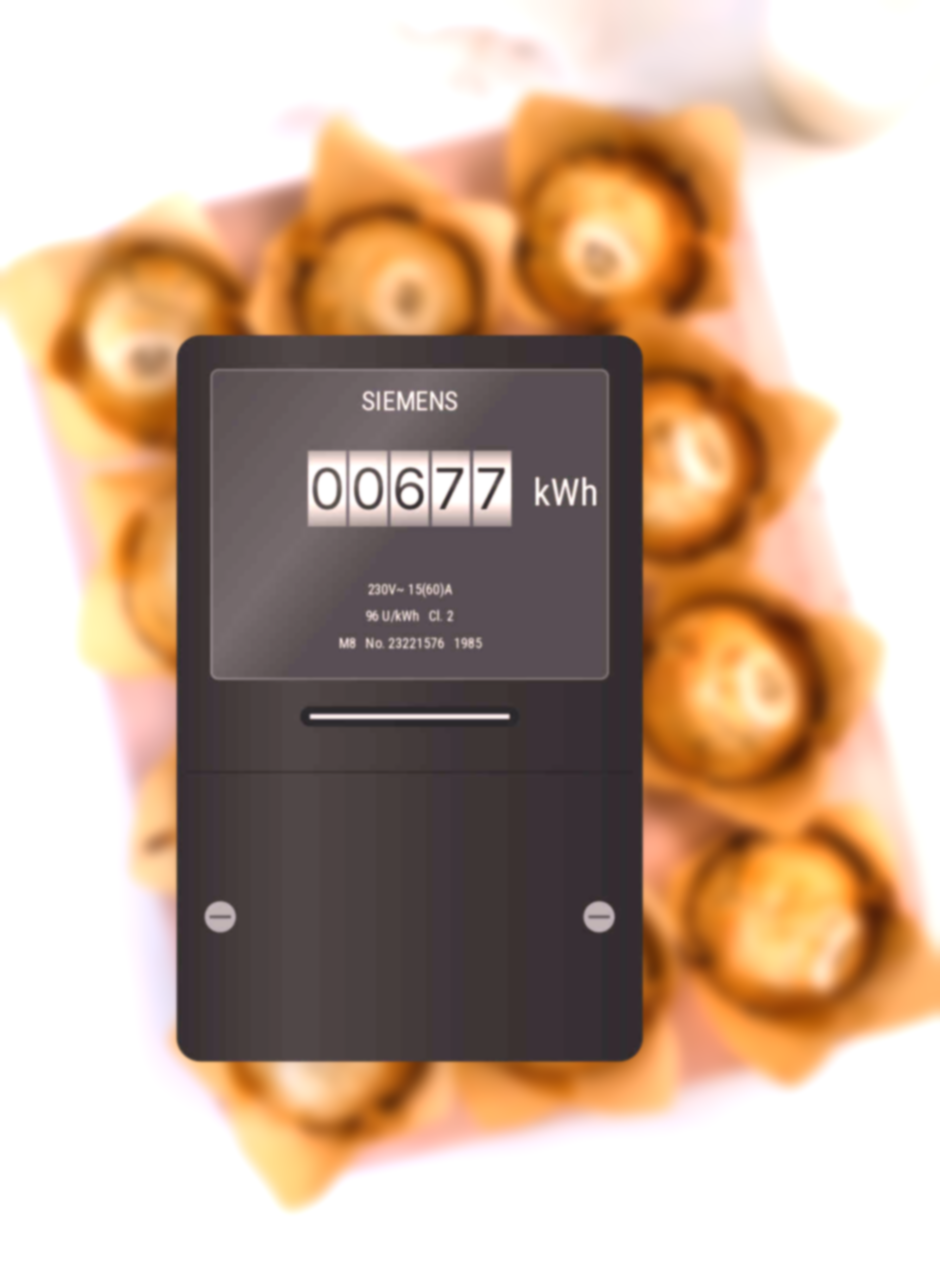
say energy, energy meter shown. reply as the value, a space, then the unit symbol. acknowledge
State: 677 kWh
